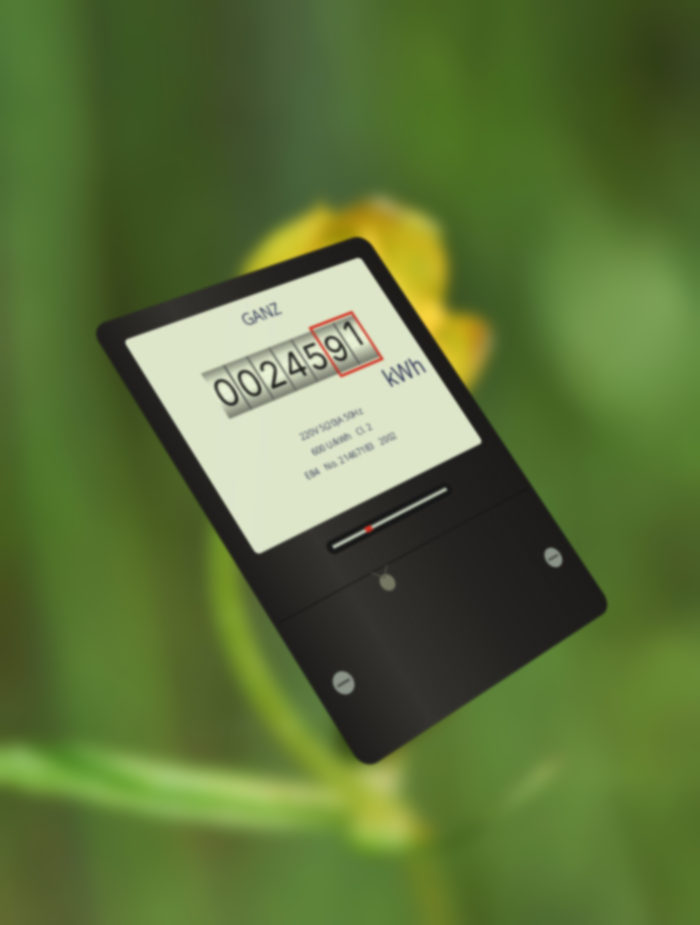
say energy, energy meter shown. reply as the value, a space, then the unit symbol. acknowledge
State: 245.91 kWh
